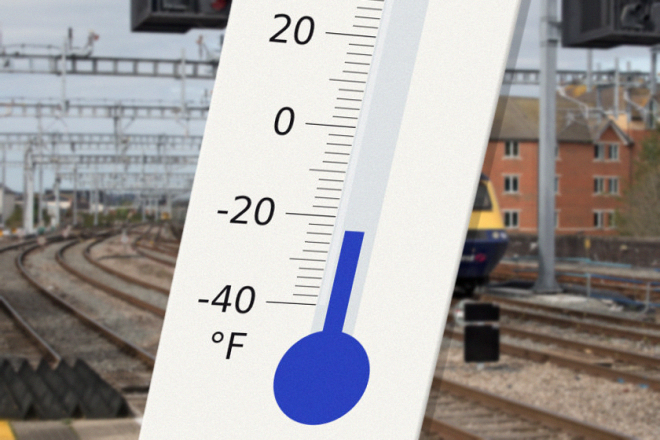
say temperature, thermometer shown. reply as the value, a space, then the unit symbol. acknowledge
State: -23 °F
